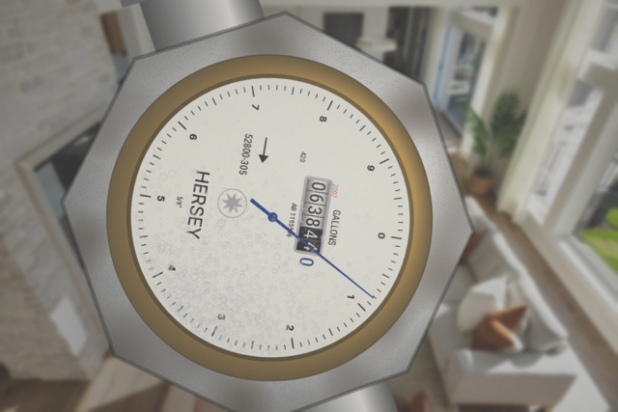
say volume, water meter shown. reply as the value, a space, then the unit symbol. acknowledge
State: 638440.8 gal
